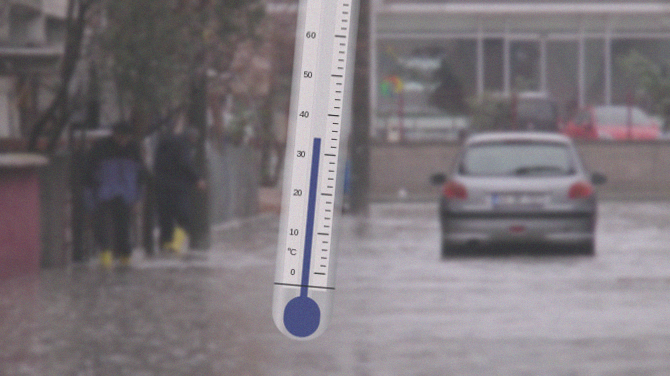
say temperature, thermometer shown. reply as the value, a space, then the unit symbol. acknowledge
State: 34 °C
